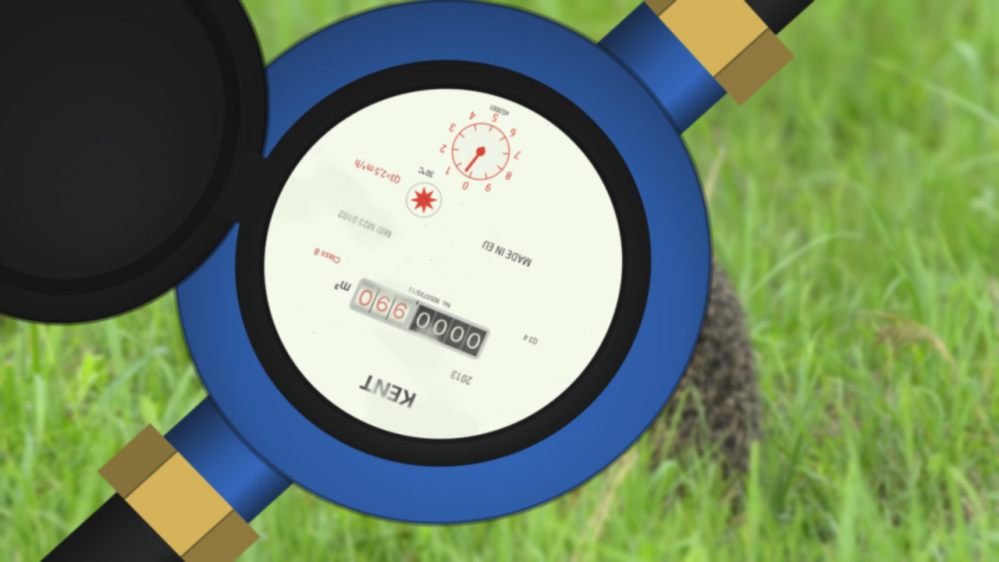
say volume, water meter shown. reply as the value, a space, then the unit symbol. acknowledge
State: 0.9900 m³
